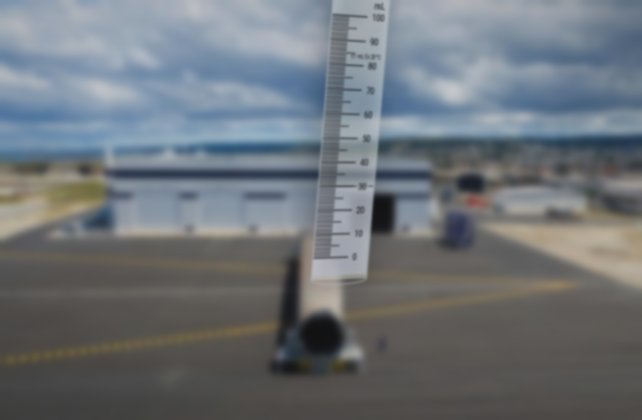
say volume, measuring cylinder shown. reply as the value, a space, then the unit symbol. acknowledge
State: 30 mL
